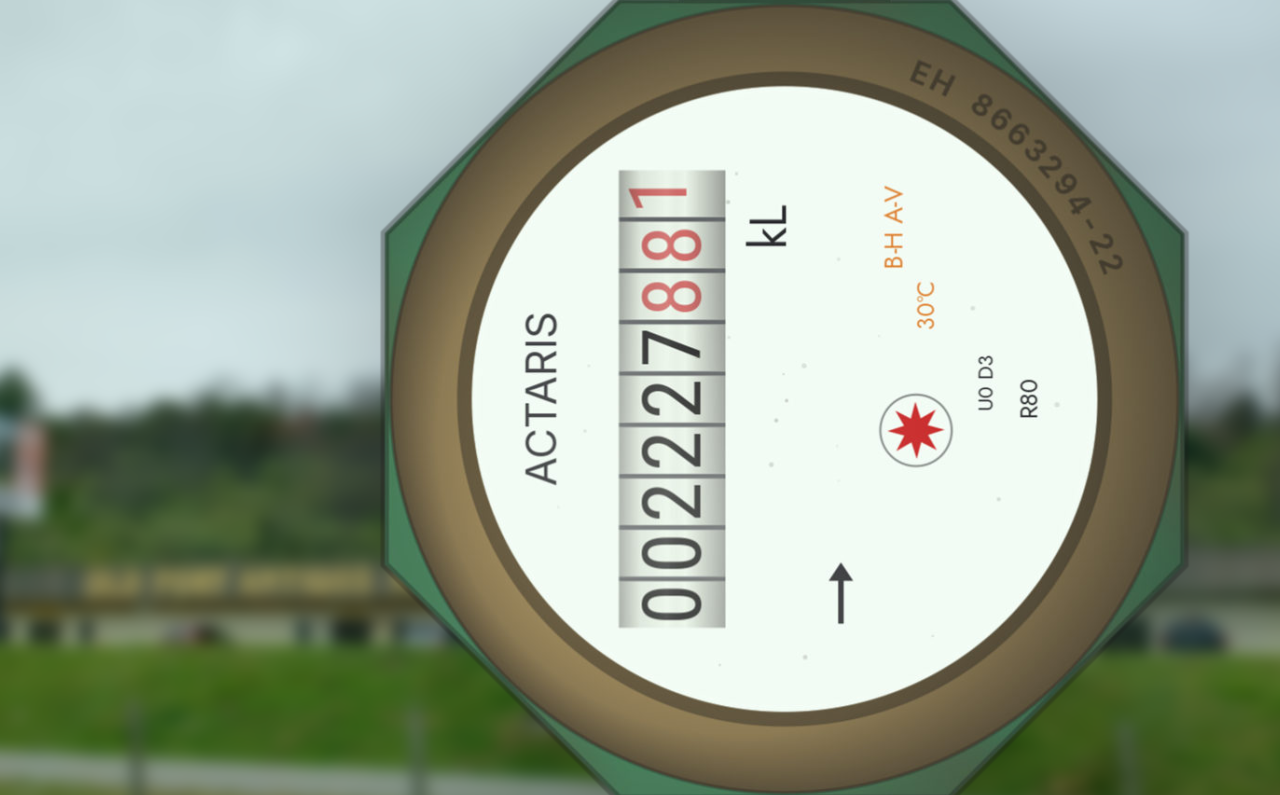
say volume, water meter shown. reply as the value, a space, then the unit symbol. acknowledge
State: 2227.881 kL
